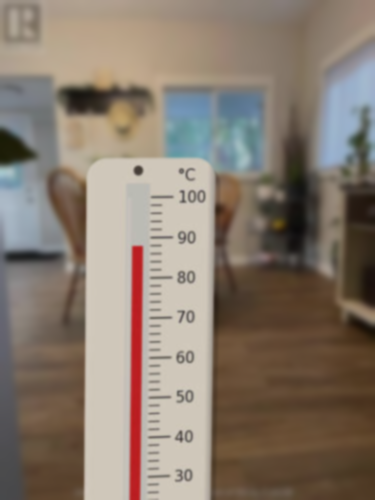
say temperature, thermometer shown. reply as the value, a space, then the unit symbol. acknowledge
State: 88 °C
